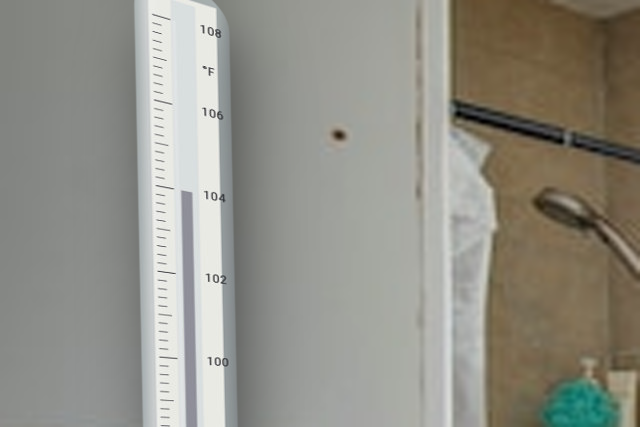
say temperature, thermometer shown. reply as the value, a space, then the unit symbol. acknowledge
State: 104 °F
